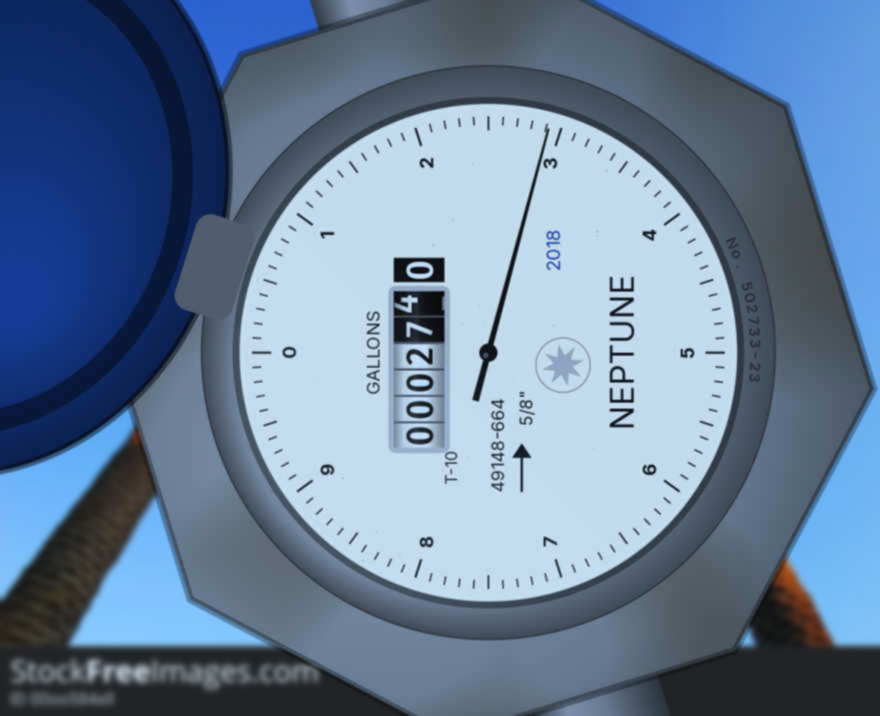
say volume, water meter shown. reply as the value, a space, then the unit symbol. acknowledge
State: 2742.9 gal
